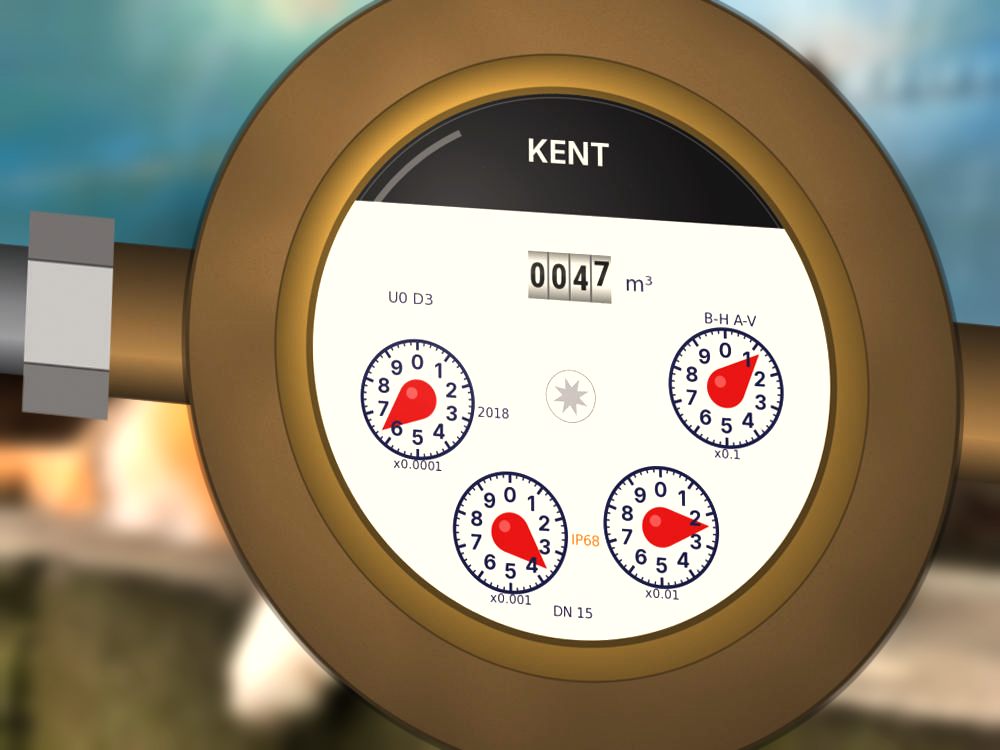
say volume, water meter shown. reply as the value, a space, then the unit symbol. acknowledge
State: 47.1236 m³
